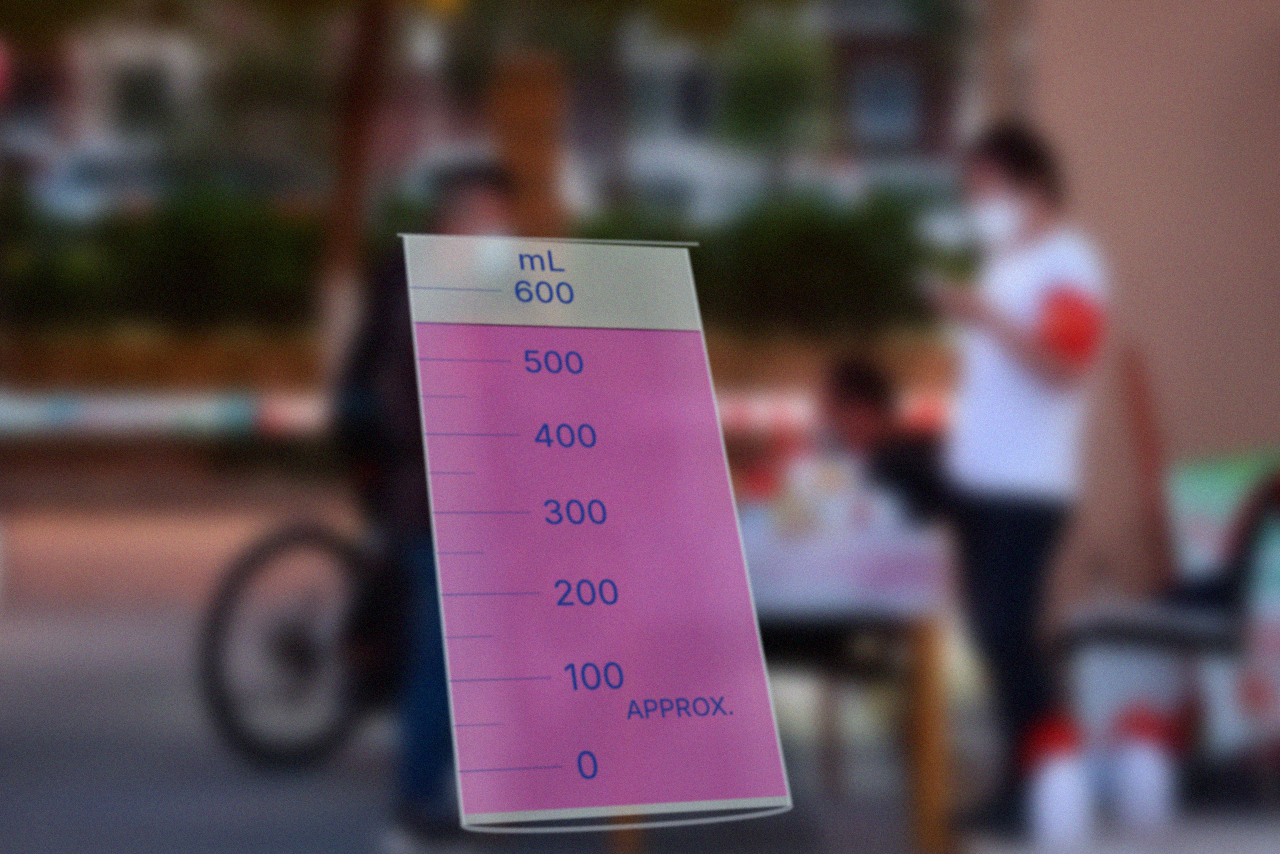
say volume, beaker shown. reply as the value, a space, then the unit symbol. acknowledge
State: 550 mL
